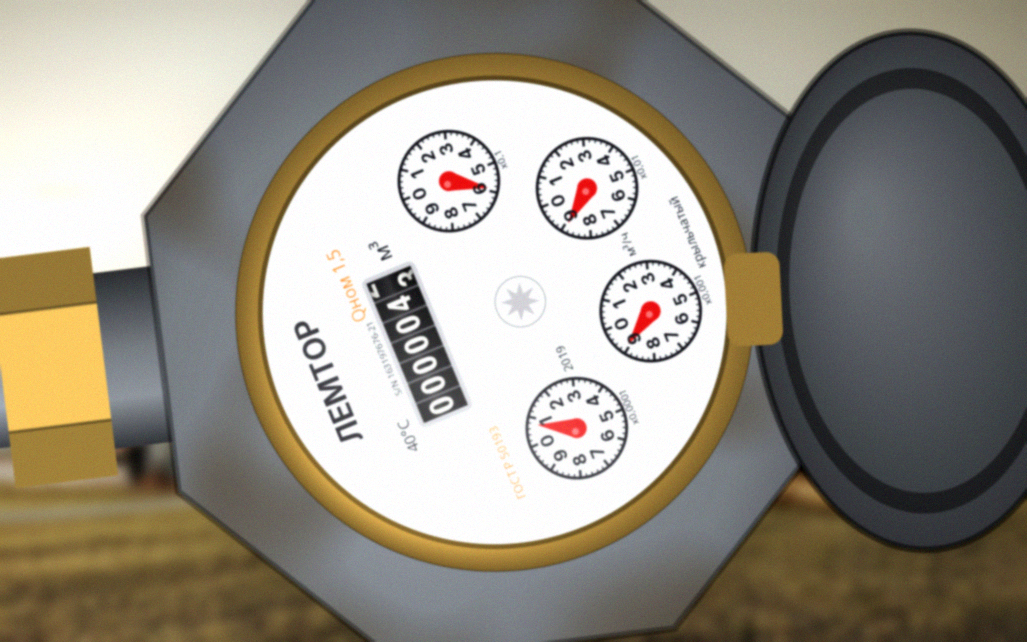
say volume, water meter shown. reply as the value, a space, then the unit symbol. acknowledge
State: 42.5890 m³
